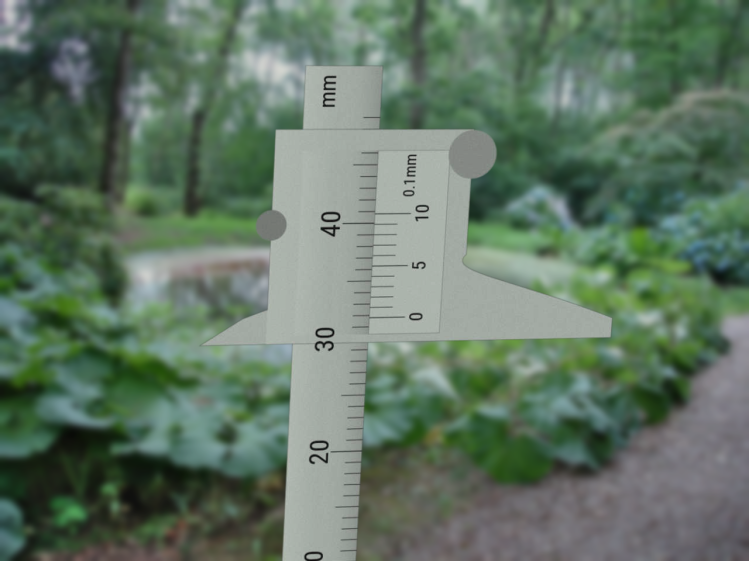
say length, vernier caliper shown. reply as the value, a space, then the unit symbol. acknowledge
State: 31.8 mm
